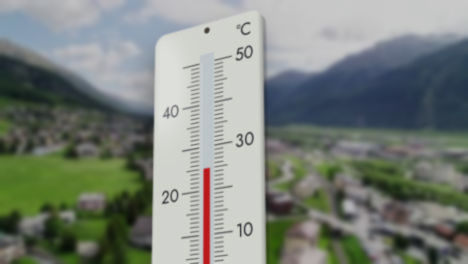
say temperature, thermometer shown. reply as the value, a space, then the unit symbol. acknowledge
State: 25 °C
